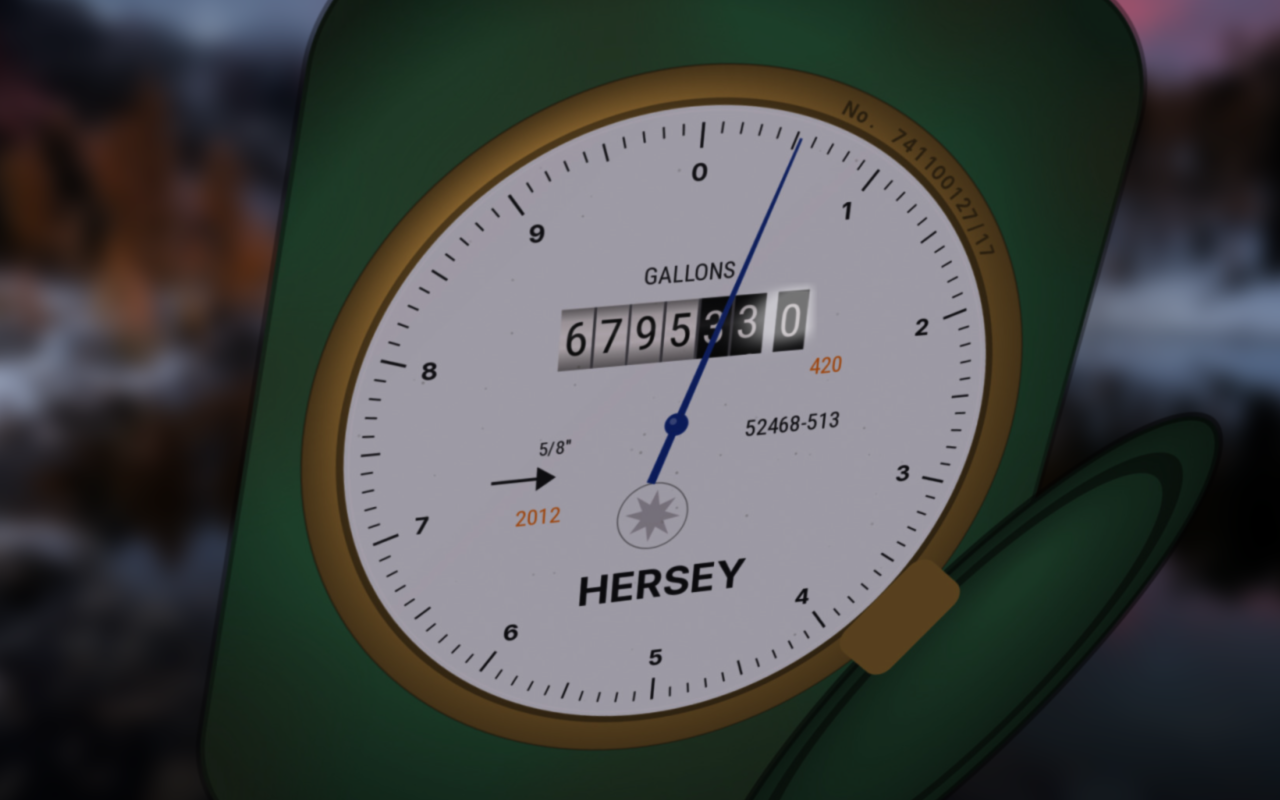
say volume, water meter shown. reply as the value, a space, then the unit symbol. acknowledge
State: 6795330.5 gal
